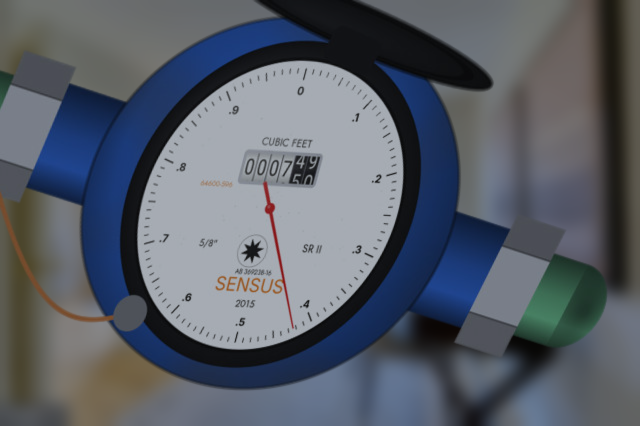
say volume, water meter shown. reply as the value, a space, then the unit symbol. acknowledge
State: 749.42 ft³
